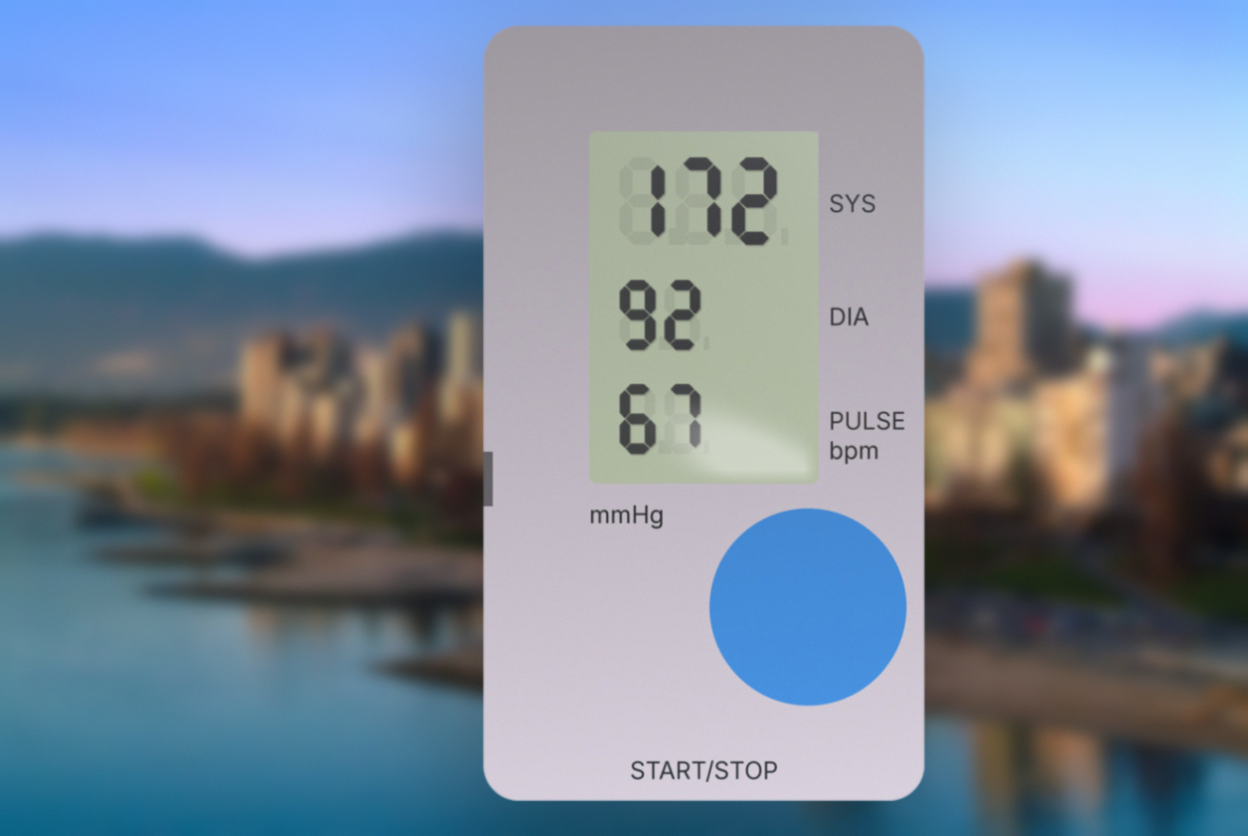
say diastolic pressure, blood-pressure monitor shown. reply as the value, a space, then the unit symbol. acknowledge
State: 92 mmHg
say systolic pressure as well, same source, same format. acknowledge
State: 172 mmHg
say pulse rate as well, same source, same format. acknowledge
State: 67 bpm
